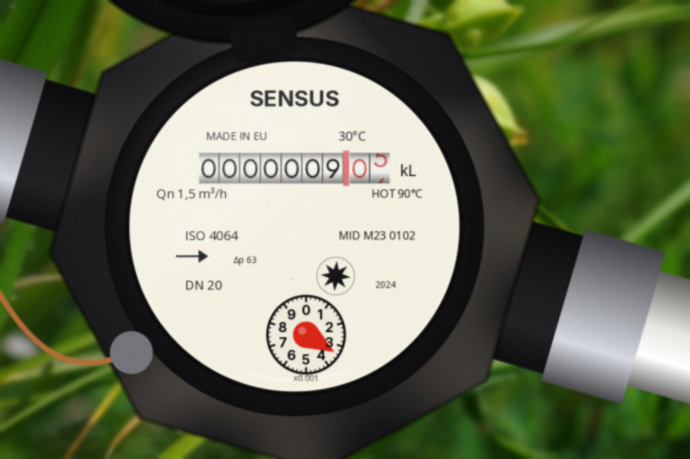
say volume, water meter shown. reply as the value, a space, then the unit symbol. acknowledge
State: 9.053 kL
